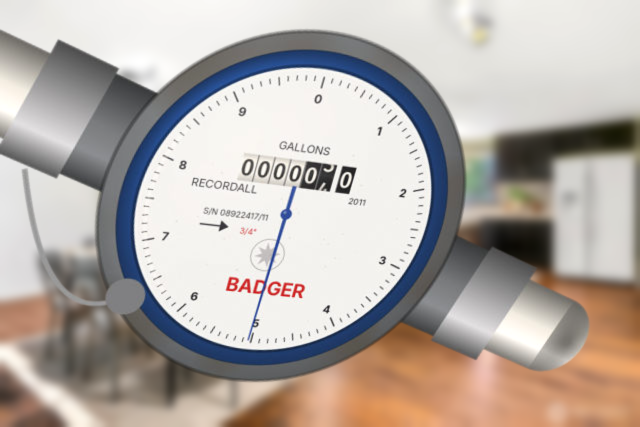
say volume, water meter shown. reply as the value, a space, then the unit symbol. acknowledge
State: 35.0 gal
